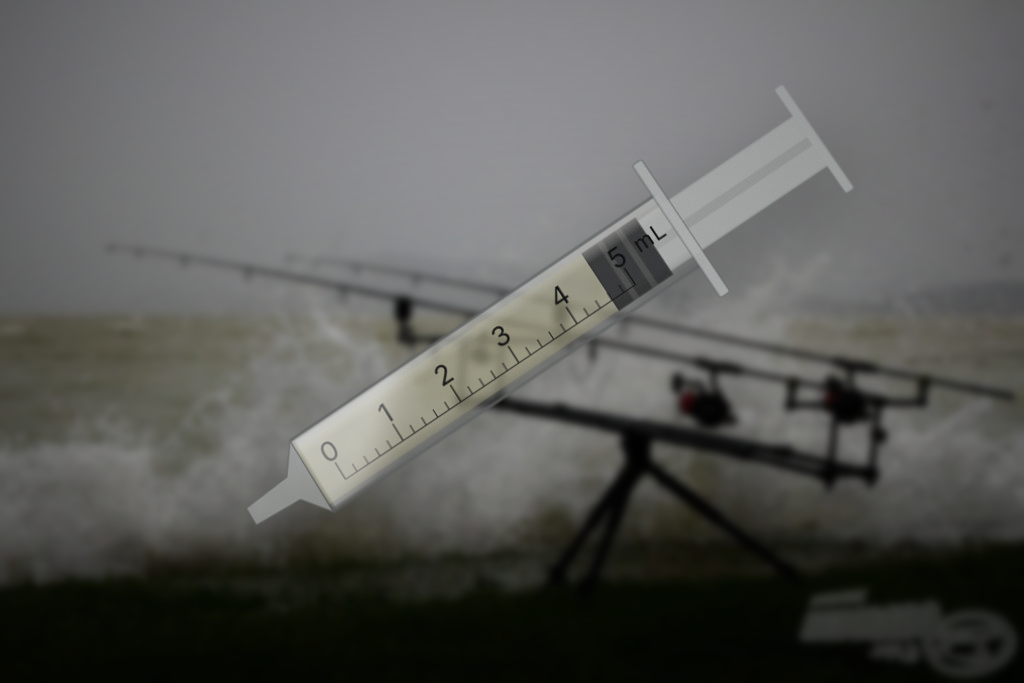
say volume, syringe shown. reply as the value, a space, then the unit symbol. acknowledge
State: 4.6 mL
